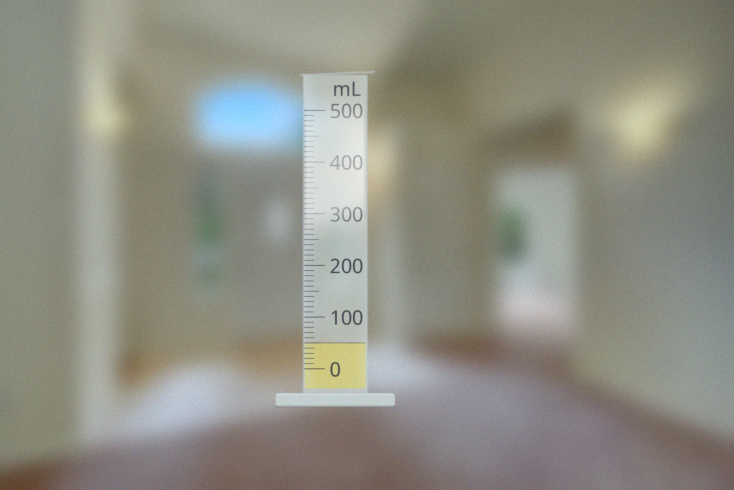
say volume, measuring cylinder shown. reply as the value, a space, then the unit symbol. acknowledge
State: 50 mL
